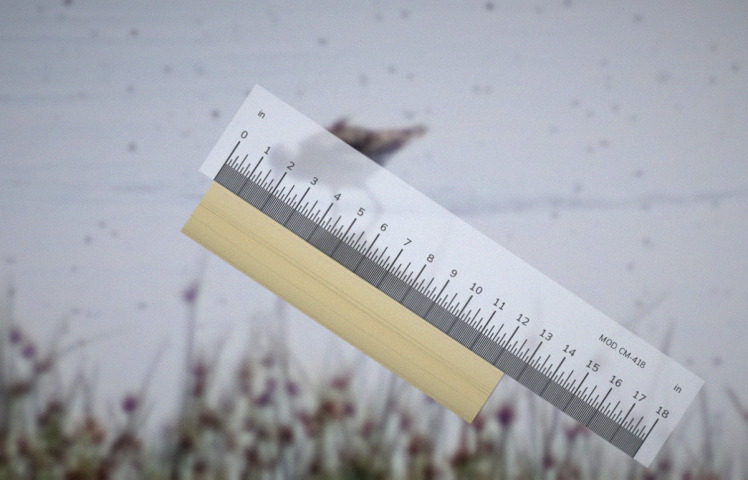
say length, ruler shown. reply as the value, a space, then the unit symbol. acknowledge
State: 12.5 in
